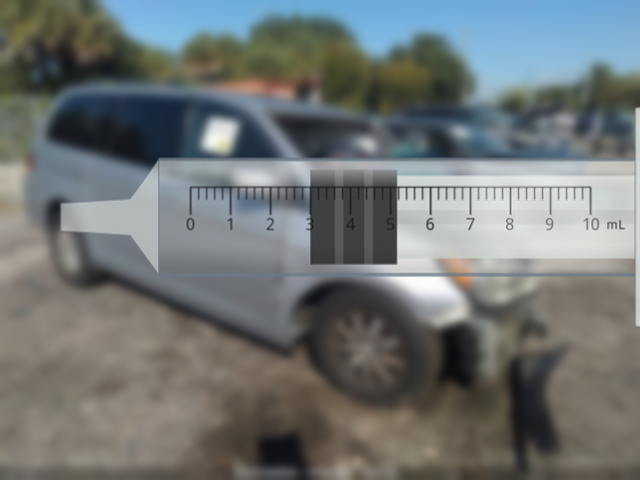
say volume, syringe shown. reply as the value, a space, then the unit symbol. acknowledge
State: 3 mL
